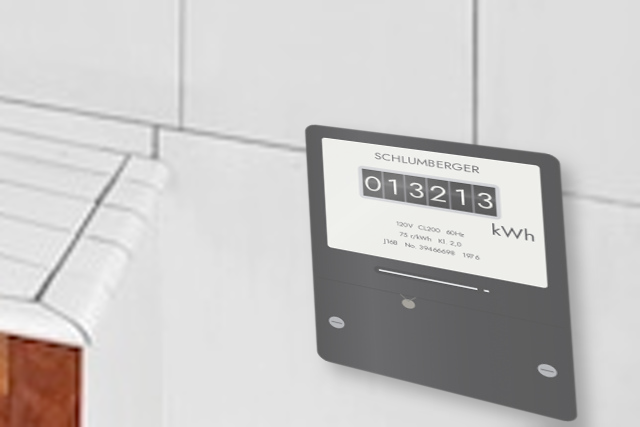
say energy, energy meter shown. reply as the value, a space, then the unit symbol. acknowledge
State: 13213 kWh
